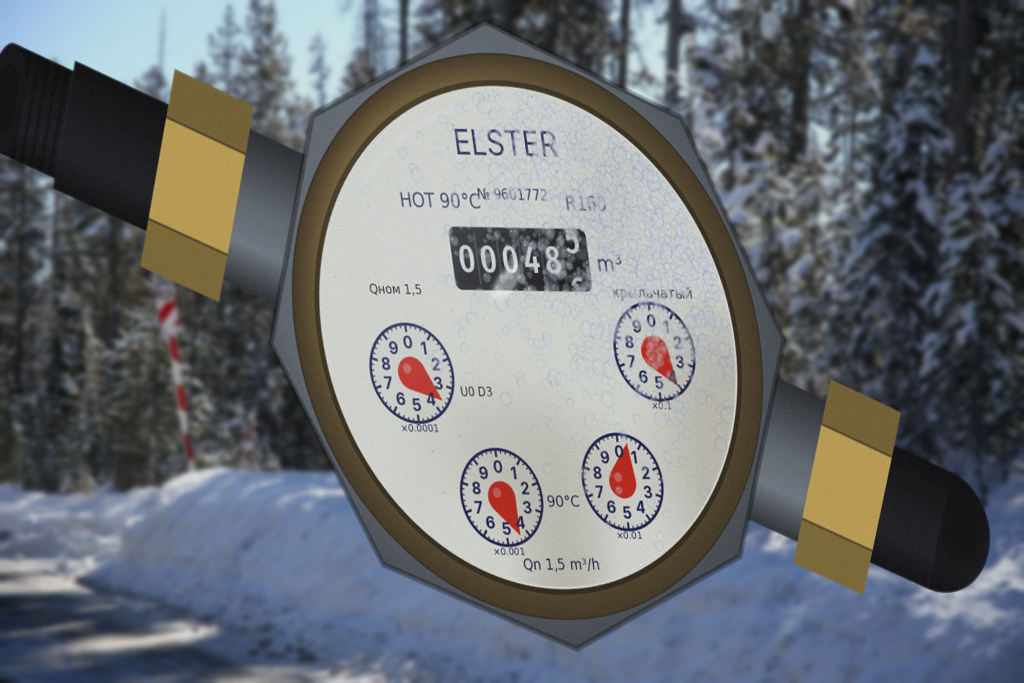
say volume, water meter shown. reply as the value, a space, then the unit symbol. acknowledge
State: 485.4043 m³
